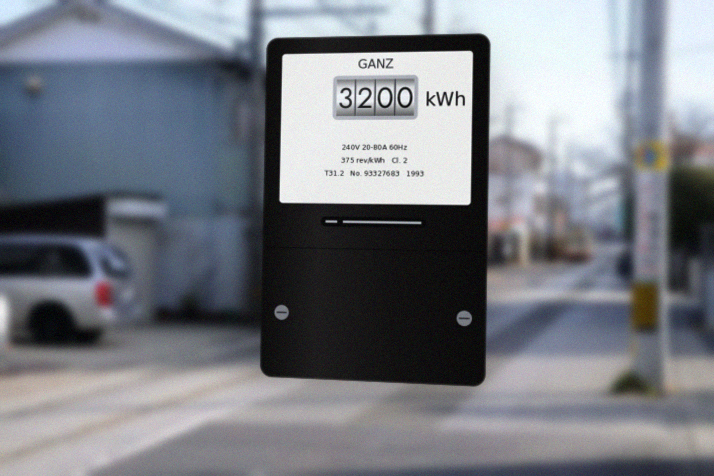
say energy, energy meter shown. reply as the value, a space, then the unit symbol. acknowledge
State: 3200 kWh
